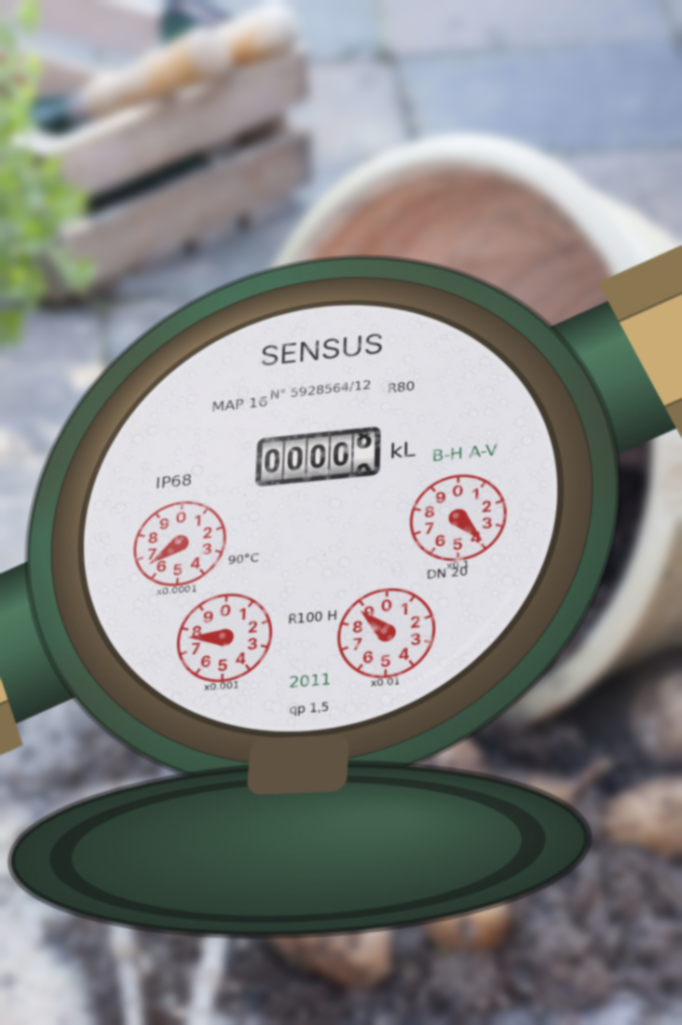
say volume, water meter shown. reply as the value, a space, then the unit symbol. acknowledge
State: 8.3876 kL
